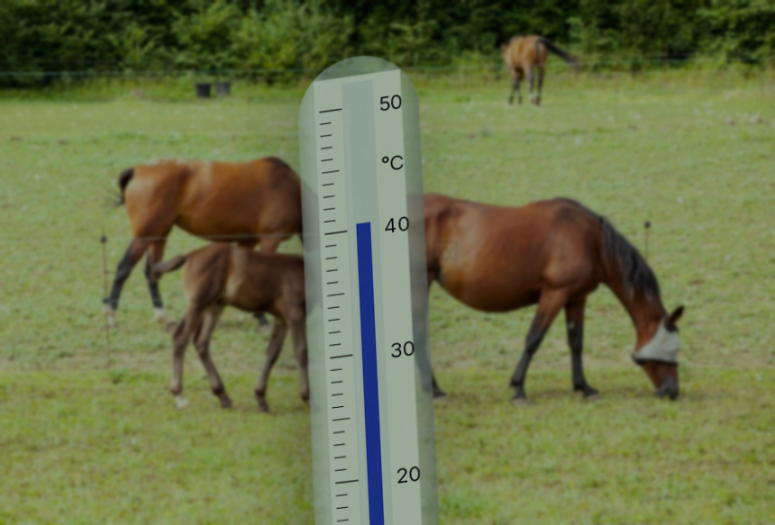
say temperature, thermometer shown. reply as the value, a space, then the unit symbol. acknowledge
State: 40.5 °C
